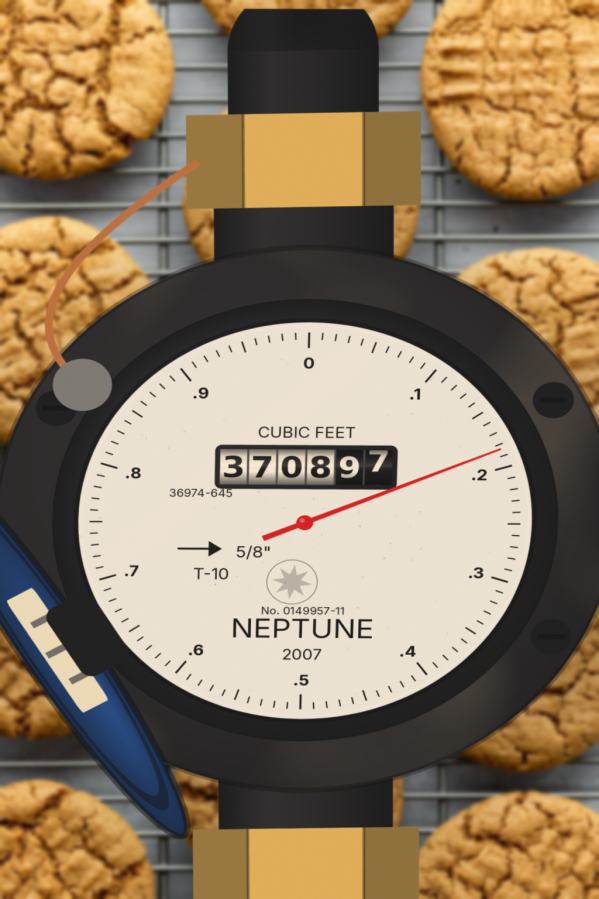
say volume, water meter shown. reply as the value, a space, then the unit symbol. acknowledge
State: 370897.18 ft³
